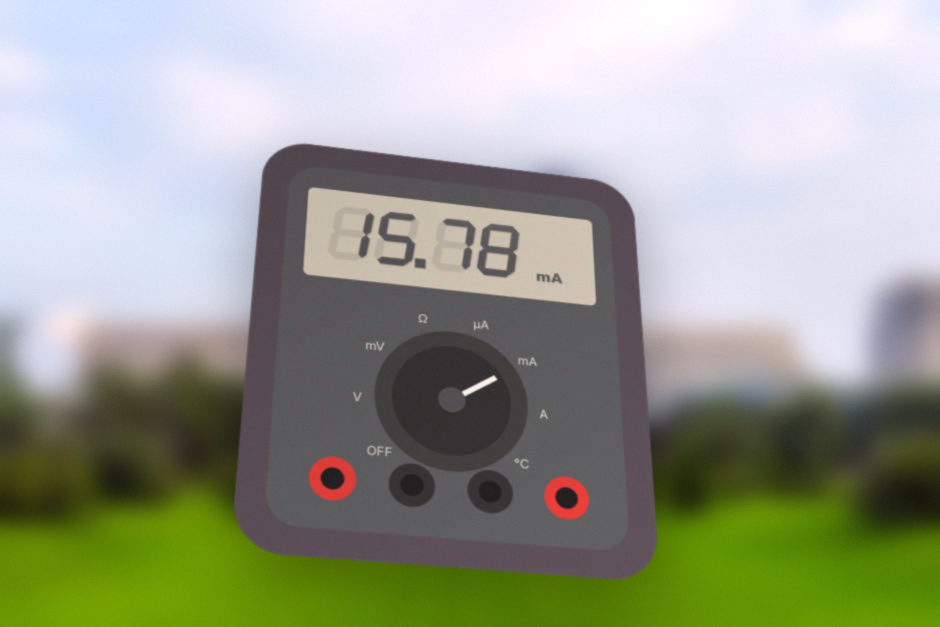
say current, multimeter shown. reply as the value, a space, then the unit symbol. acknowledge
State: 15.78 mA
